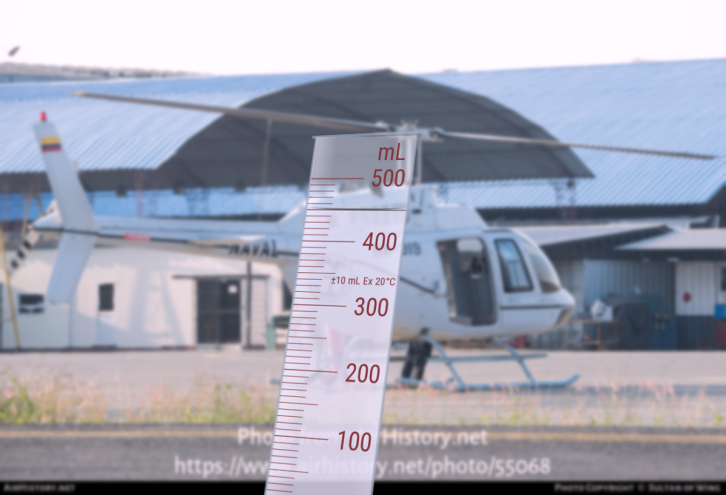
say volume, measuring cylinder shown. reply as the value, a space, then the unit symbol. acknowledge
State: 450 mL
